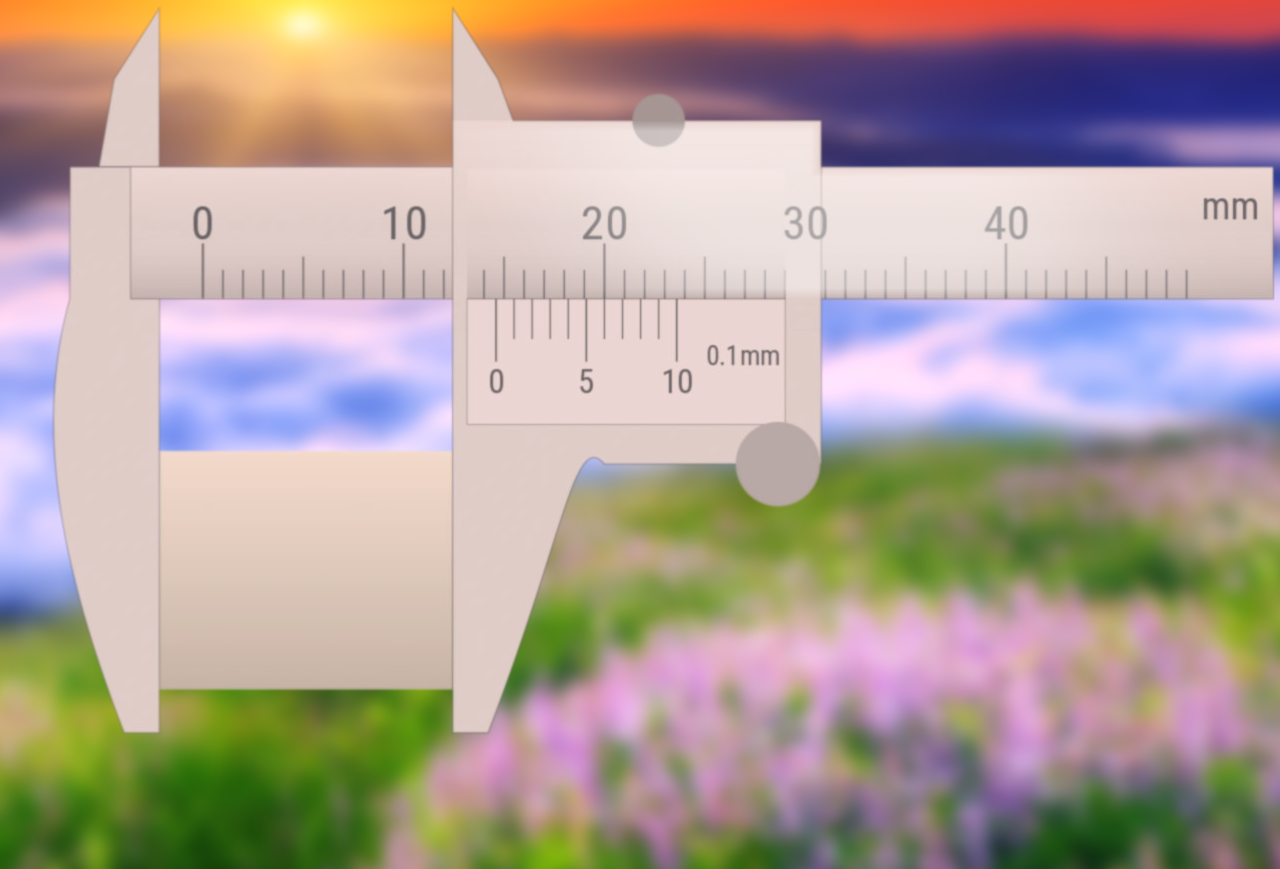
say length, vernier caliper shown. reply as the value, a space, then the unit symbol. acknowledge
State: 14.6 mm
